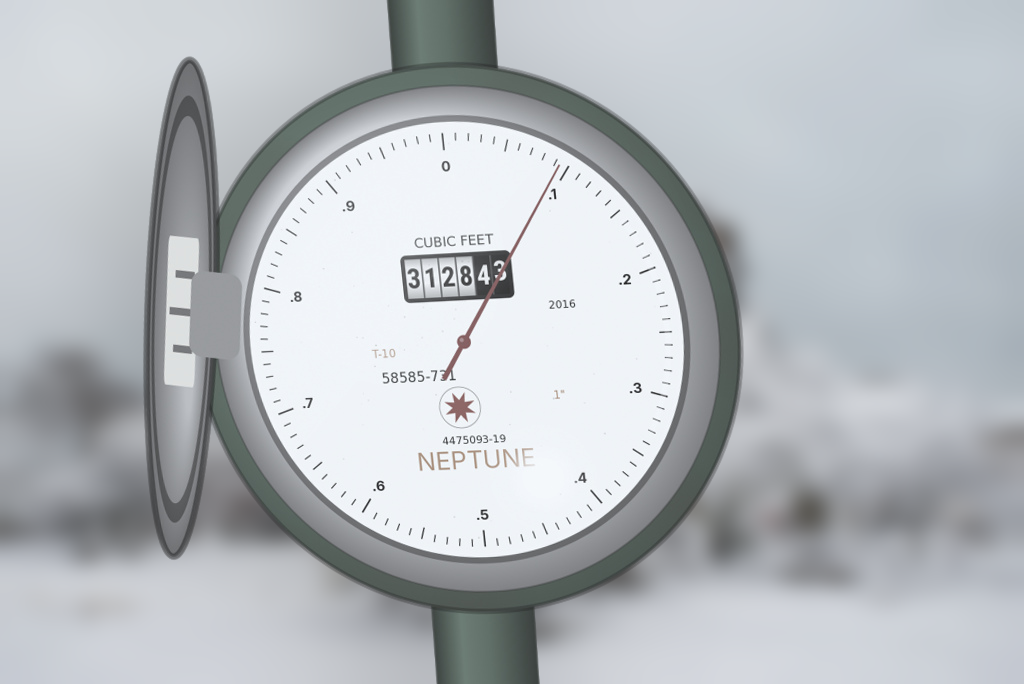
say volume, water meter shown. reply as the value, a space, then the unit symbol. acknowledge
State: 312843.09 ft³
